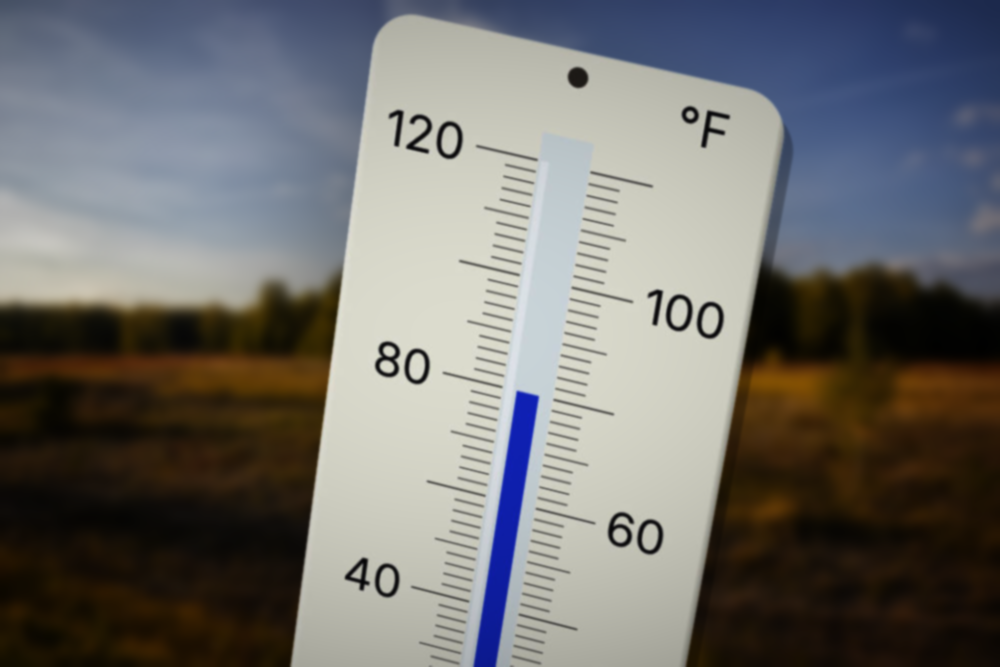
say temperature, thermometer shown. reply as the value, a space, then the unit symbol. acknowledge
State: 80 °F
